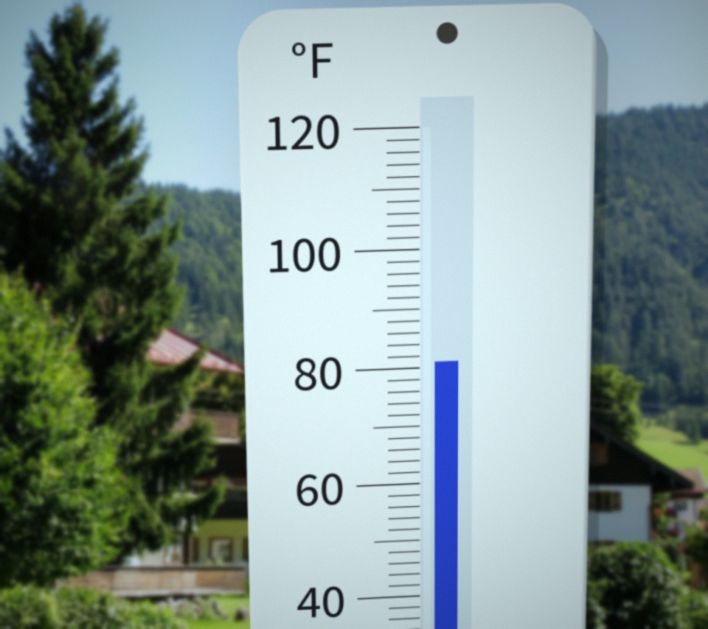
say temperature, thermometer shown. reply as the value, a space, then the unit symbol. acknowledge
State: 81 °F
